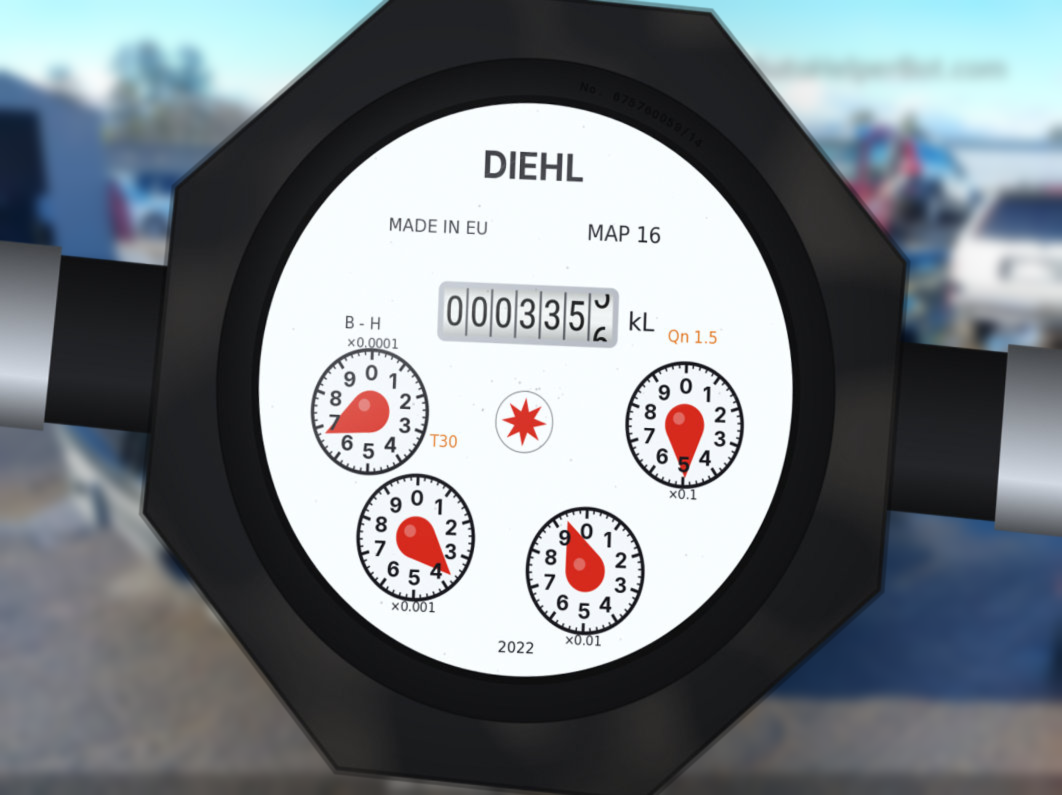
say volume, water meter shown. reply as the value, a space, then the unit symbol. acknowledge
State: 3355.4936 kL
